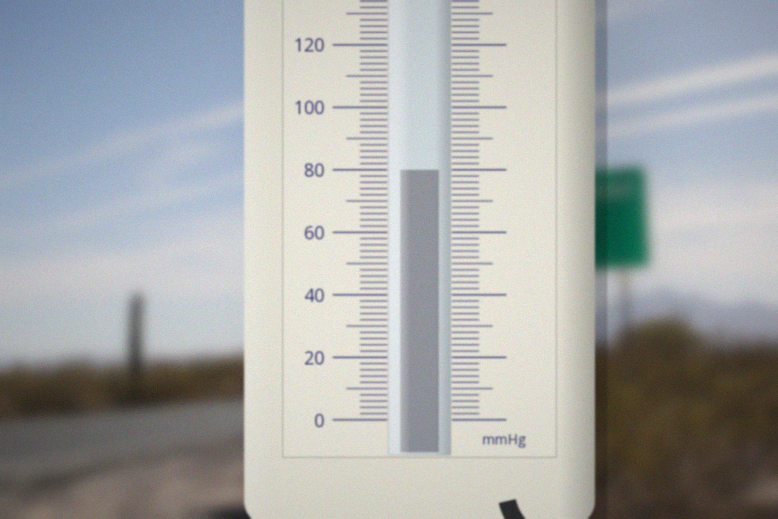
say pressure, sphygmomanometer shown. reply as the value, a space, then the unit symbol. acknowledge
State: 80 mmHg
